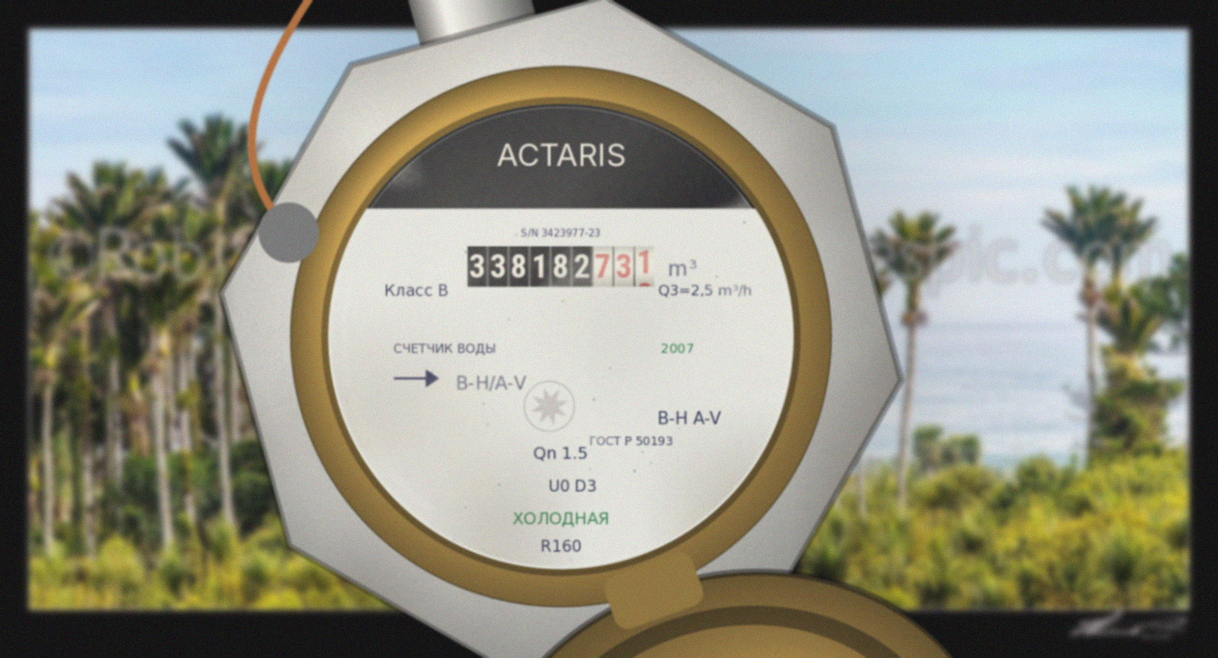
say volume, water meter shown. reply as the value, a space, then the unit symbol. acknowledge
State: 338182.731 m³
